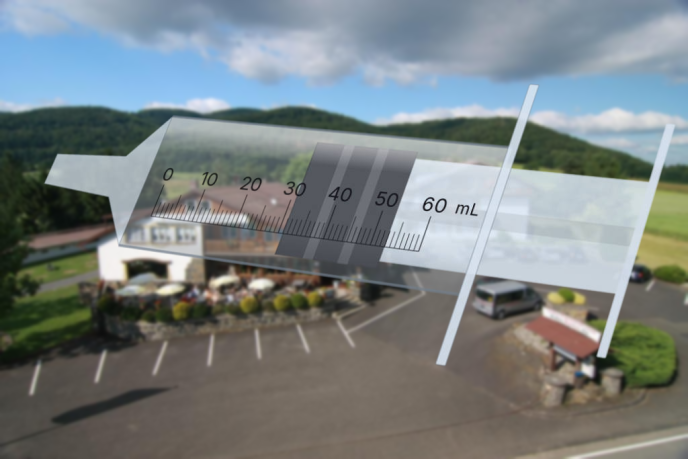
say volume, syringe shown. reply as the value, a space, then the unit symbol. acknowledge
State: 31 mL
